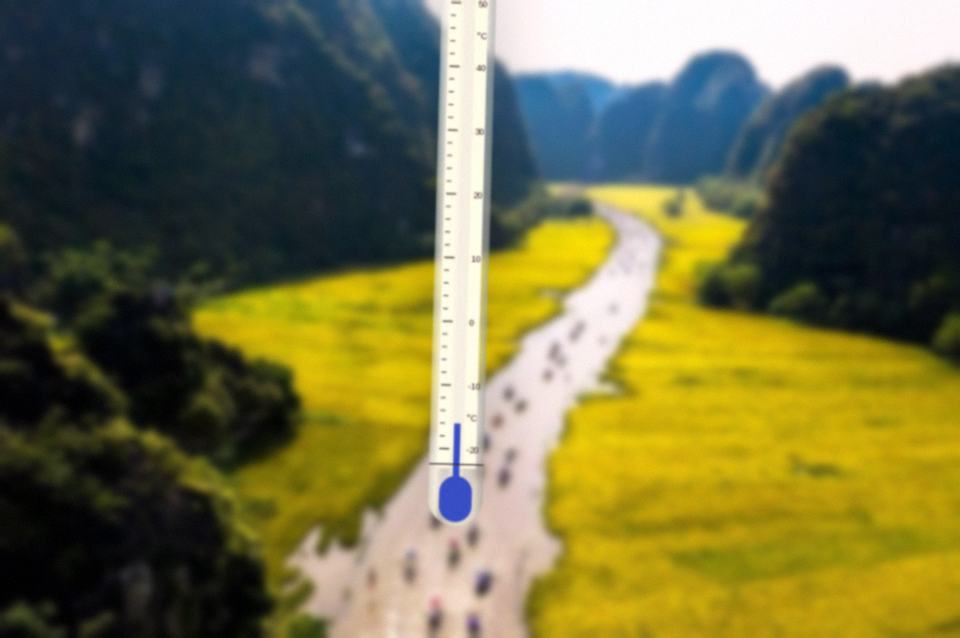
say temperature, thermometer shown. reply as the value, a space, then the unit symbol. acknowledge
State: -16 °C
